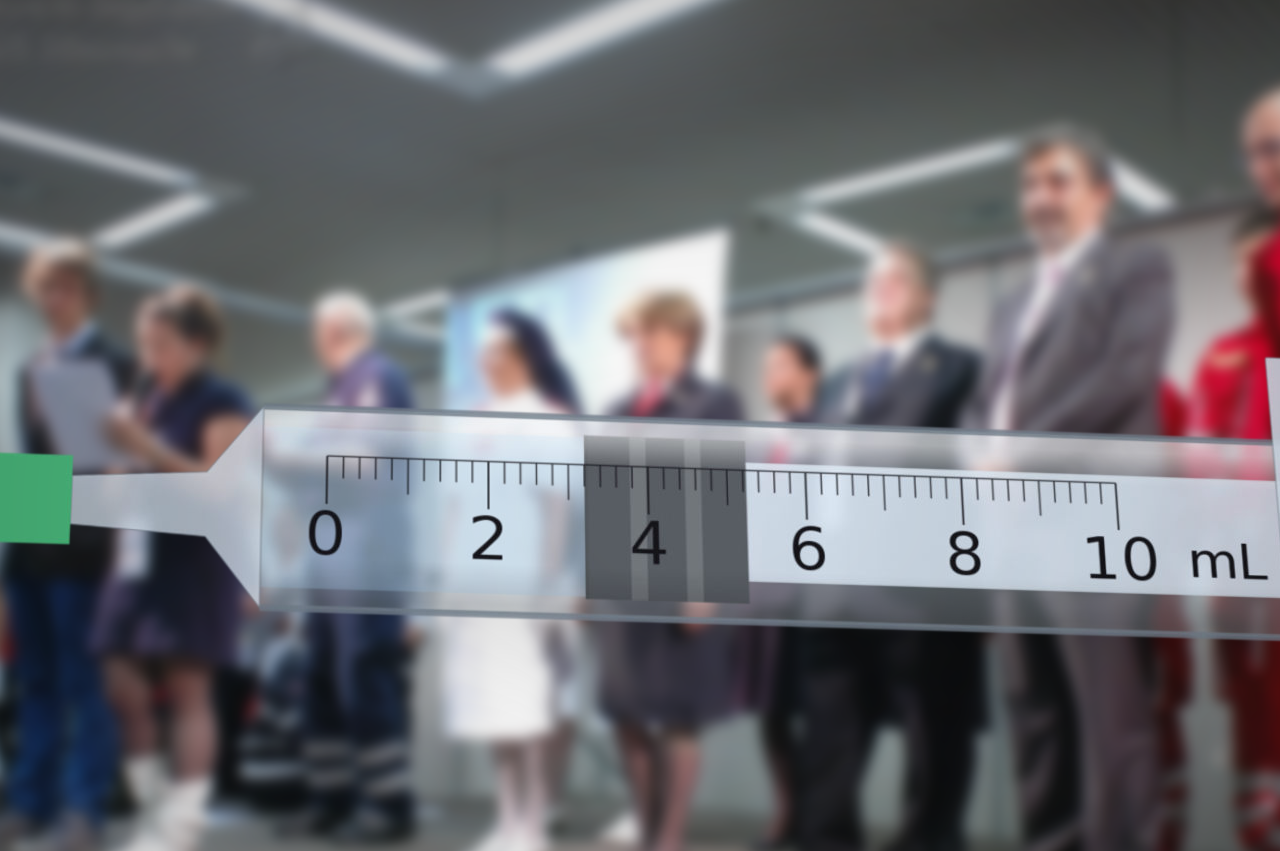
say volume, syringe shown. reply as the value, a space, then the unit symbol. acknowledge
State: 3.2 mL
